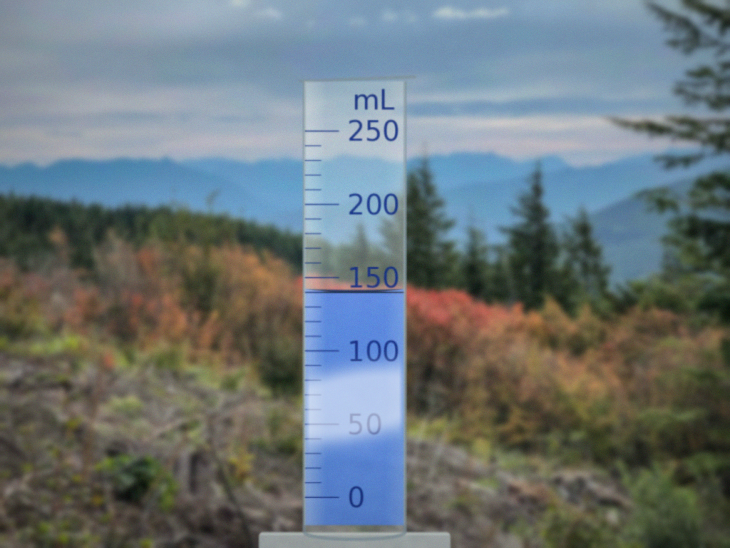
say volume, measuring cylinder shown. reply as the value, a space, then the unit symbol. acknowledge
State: 140 mL
